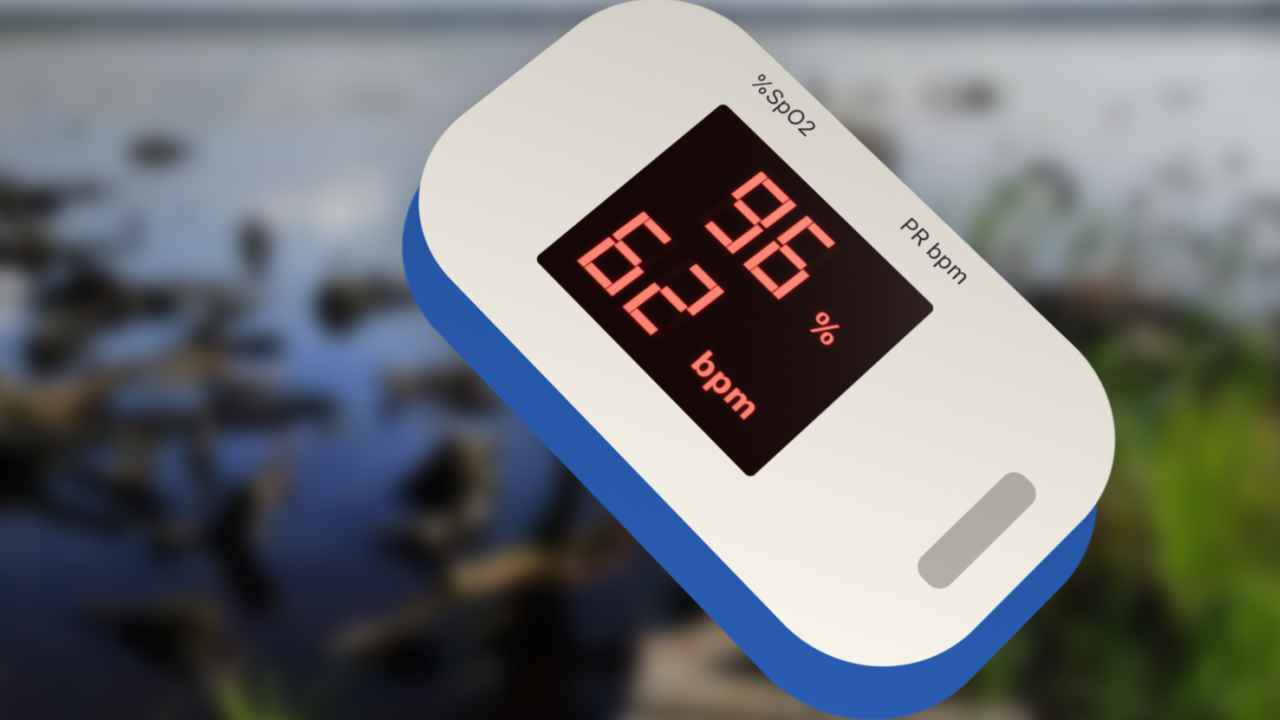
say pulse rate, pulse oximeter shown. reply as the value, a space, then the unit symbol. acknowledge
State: 62 bpm
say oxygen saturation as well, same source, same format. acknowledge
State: 96 %
